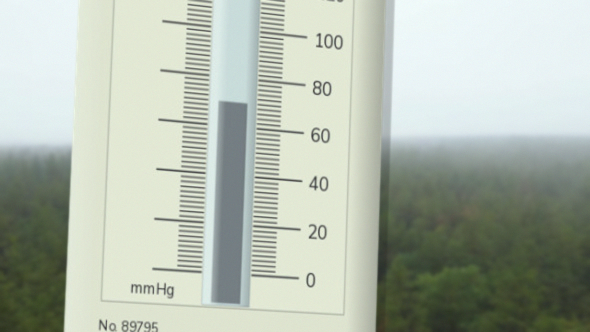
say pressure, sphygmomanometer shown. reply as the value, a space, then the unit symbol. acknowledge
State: 70 mmHg
